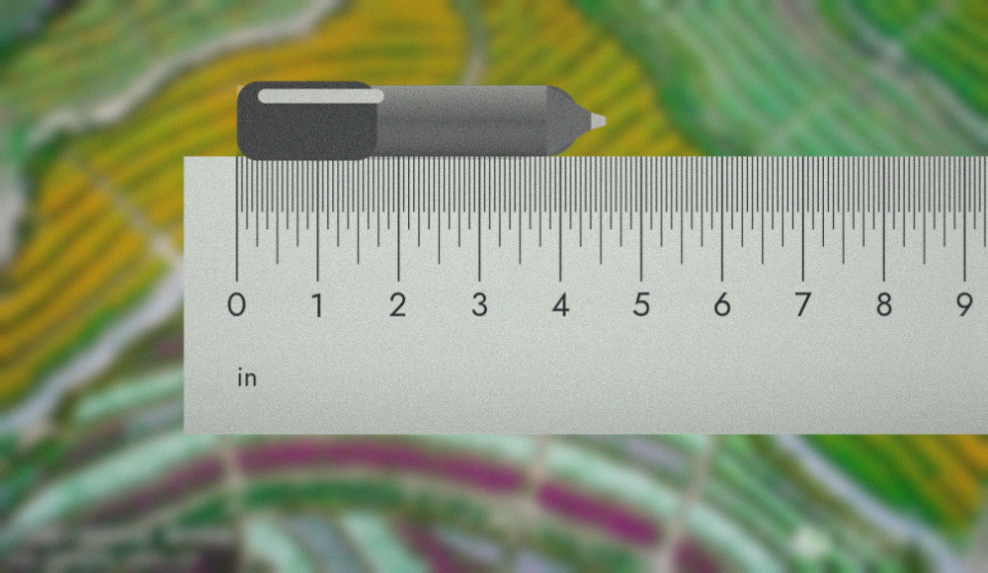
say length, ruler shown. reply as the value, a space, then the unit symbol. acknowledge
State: 4.5625 in
